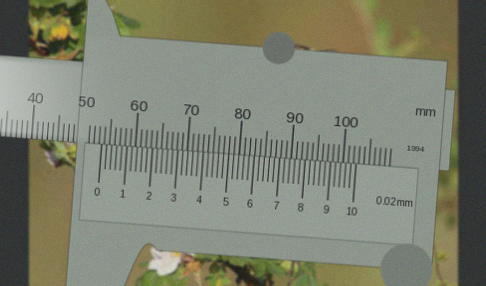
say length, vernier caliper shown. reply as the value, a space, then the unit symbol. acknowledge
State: 53.5 mm
